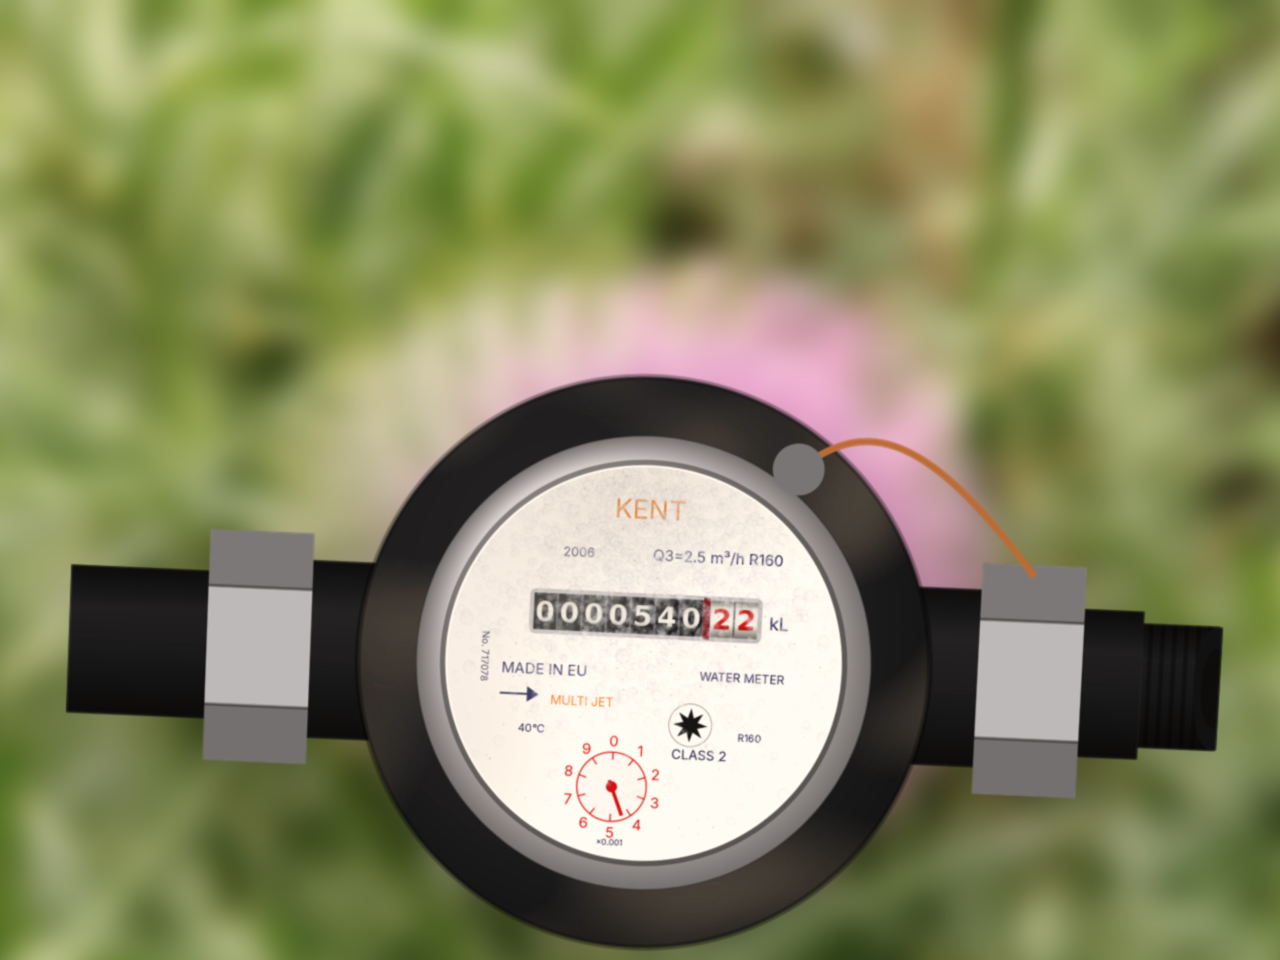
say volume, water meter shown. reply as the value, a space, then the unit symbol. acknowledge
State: 540.224 kL
